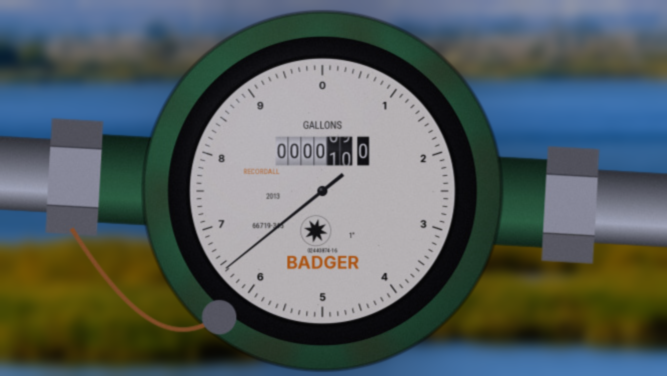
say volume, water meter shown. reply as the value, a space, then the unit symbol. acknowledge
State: 96.4 gal
